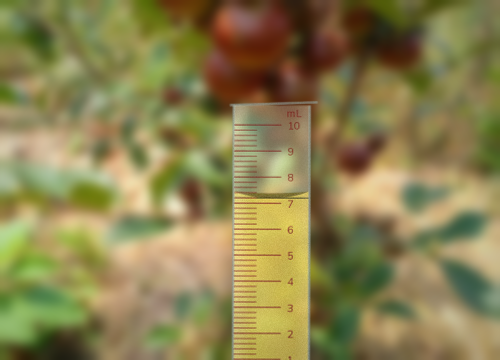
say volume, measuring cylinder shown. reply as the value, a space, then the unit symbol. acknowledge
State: 7.2 mL
